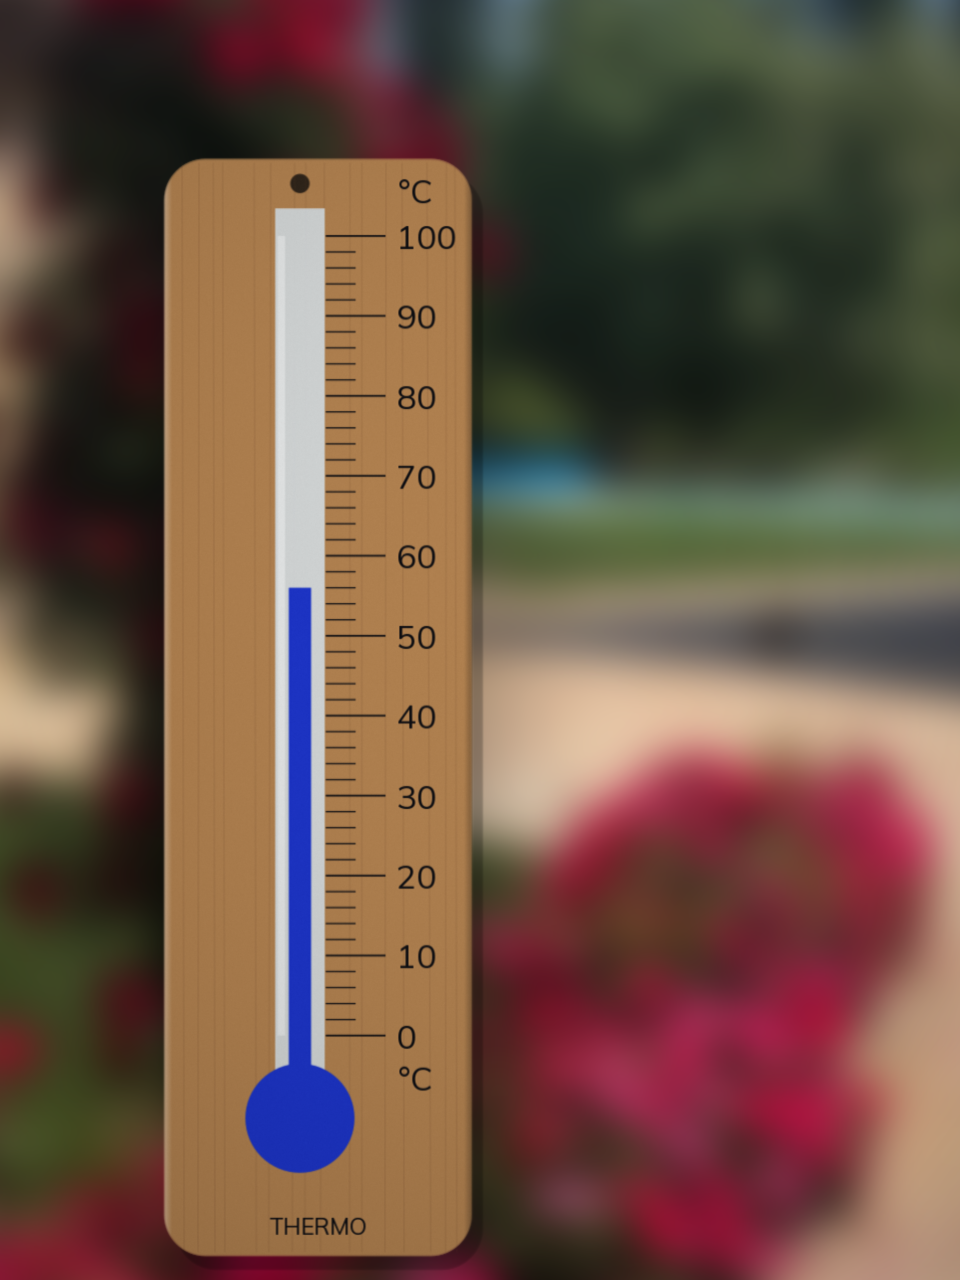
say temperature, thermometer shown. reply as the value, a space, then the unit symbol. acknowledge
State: 56 °C
